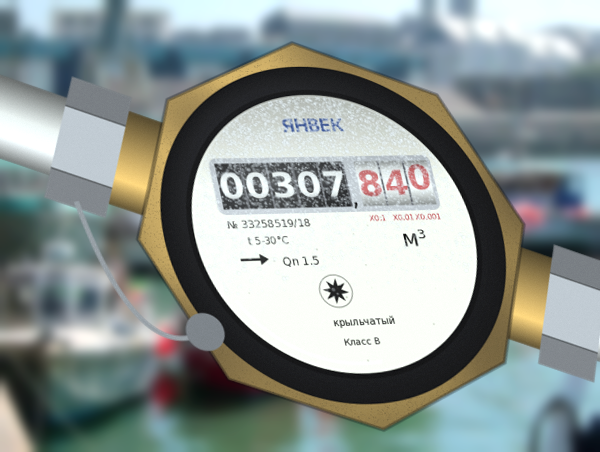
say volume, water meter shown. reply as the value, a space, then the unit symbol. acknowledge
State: 307.840 m³
